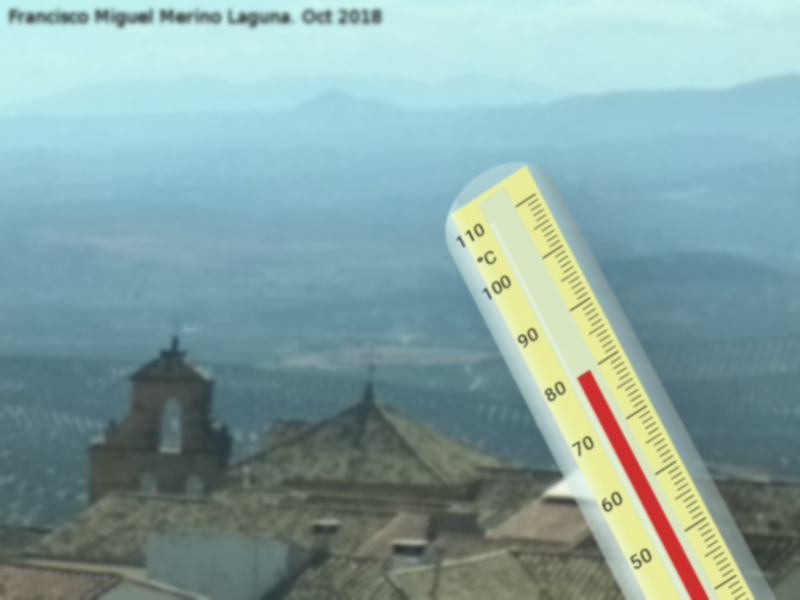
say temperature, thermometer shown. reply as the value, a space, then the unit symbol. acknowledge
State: 80 °C
